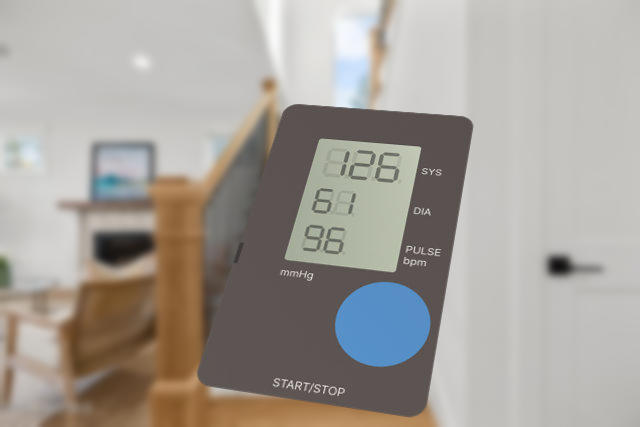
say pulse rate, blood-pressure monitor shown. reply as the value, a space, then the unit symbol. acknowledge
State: 96 bpm
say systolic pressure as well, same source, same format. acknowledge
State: 126 mmHg
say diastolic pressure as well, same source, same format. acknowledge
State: 61 mmHg
